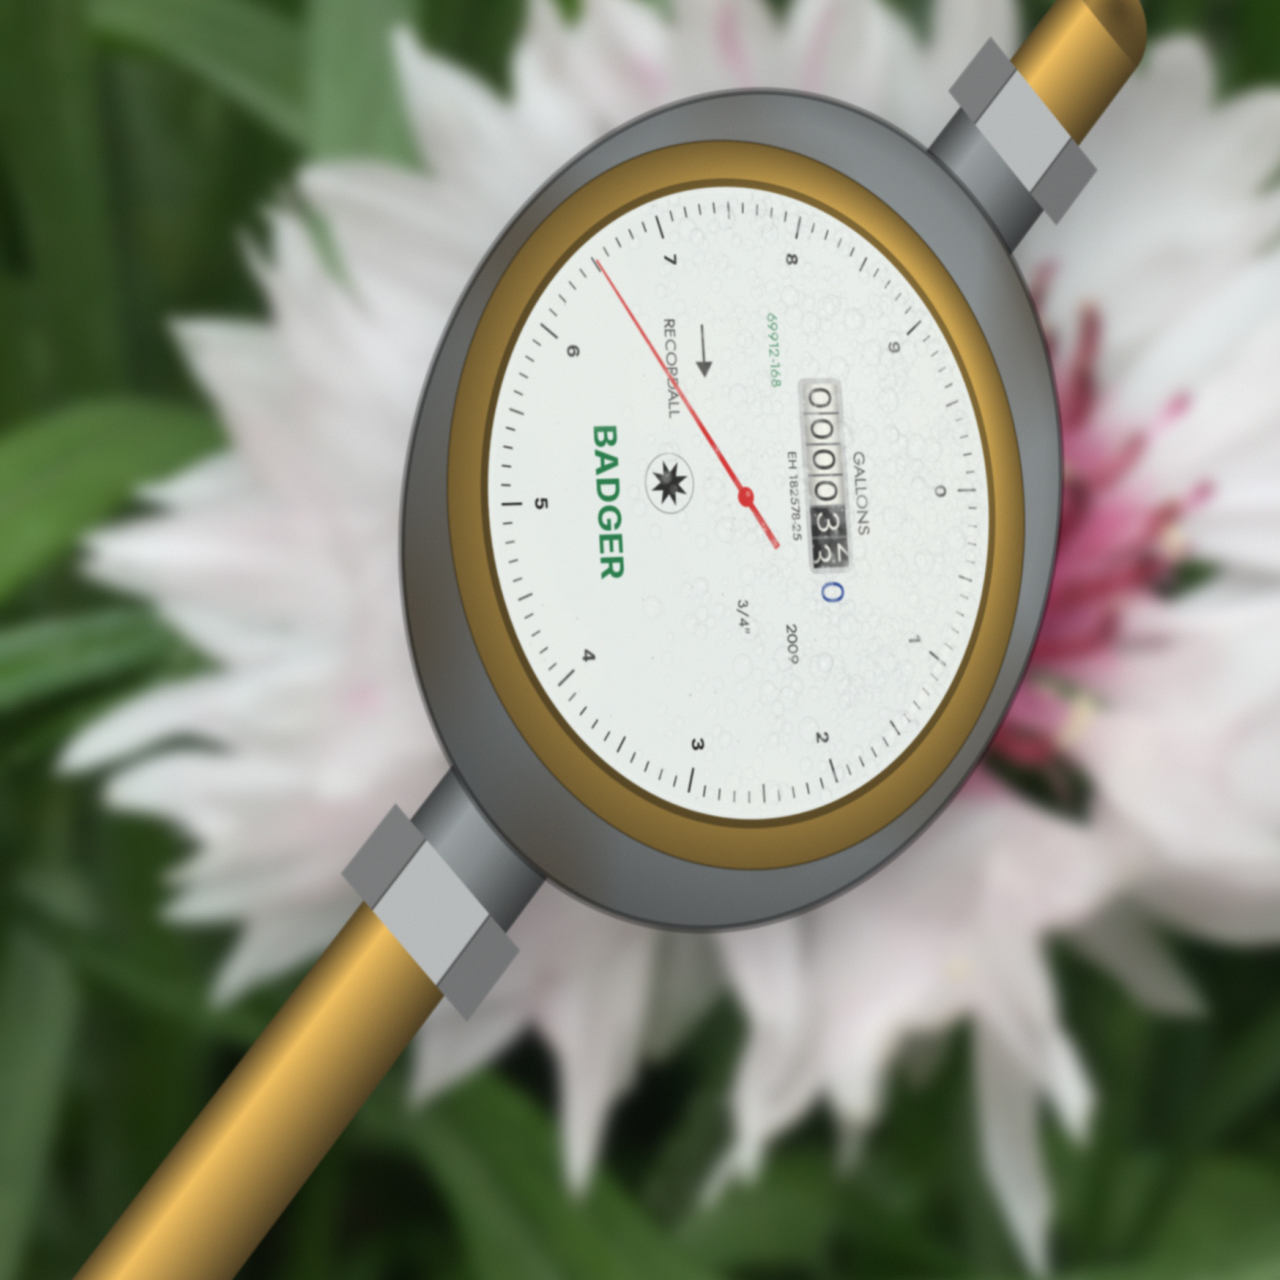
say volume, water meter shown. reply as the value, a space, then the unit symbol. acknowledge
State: 326.5 gal
